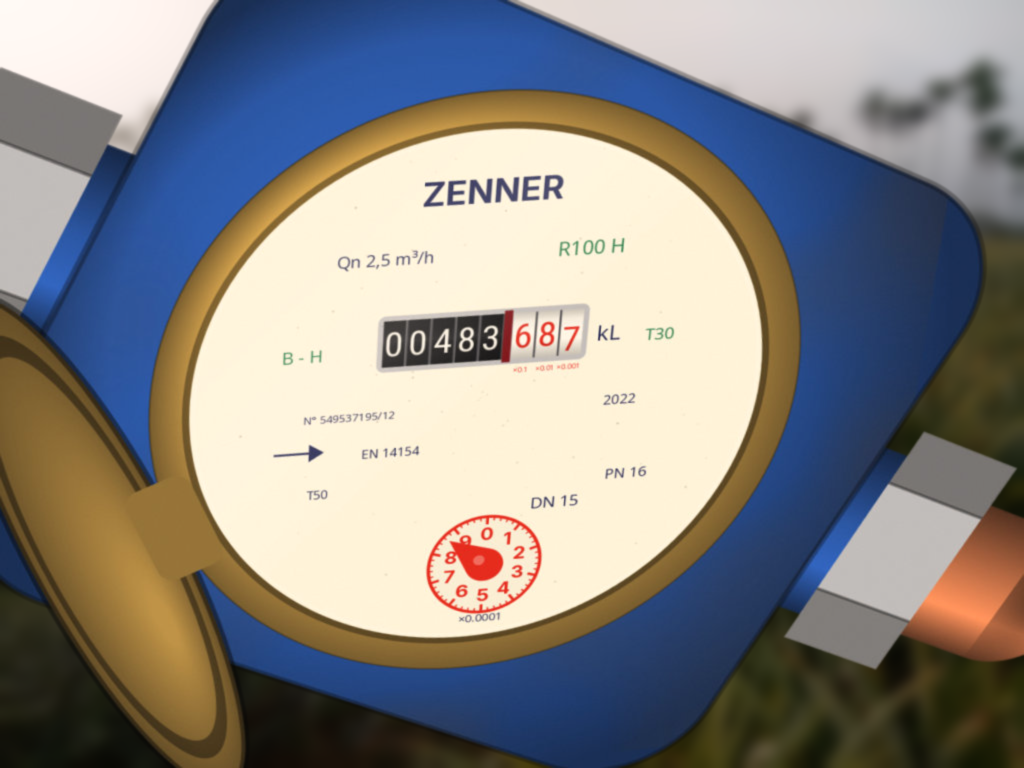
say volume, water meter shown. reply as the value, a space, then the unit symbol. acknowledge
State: 483.6868 kL
